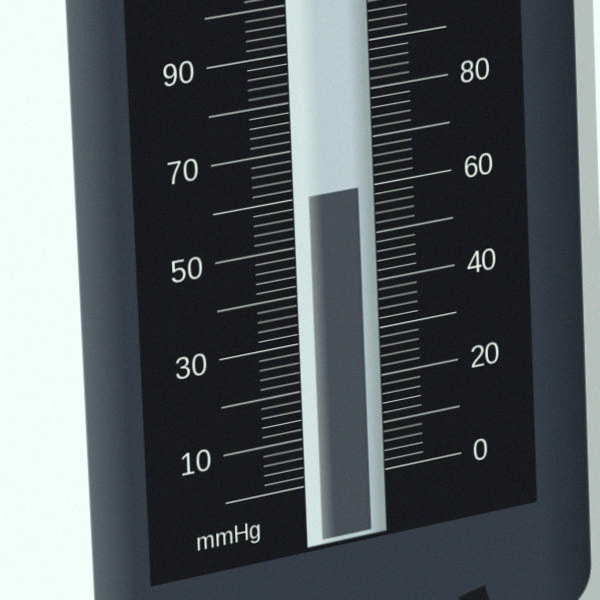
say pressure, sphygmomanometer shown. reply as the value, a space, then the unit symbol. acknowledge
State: 60 mmHg
